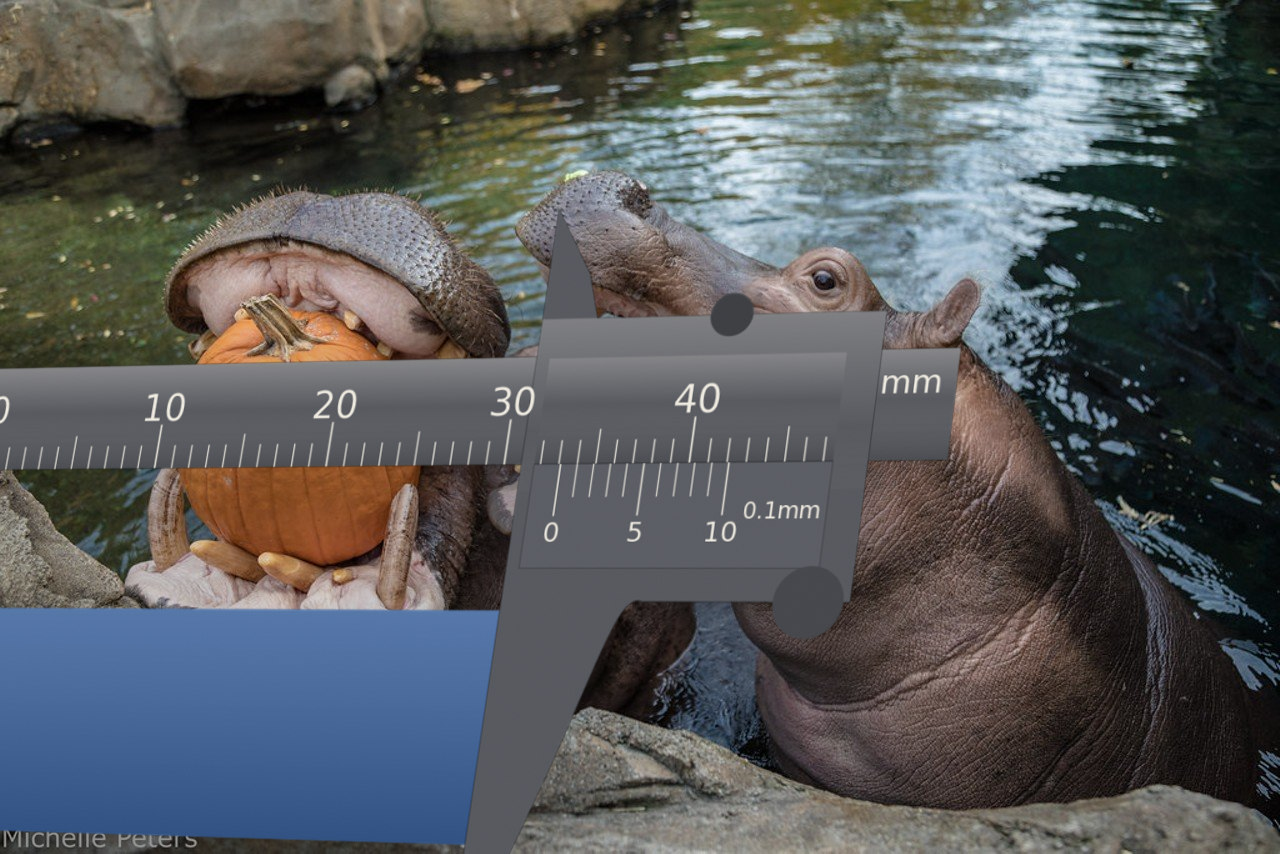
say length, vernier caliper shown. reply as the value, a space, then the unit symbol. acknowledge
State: 33.1 mm
